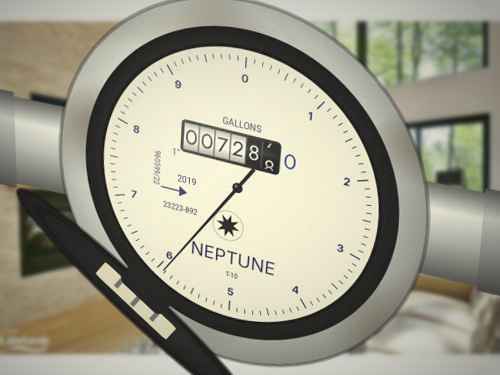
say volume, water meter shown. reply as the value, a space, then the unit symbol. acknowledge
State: 72875.9 gal
